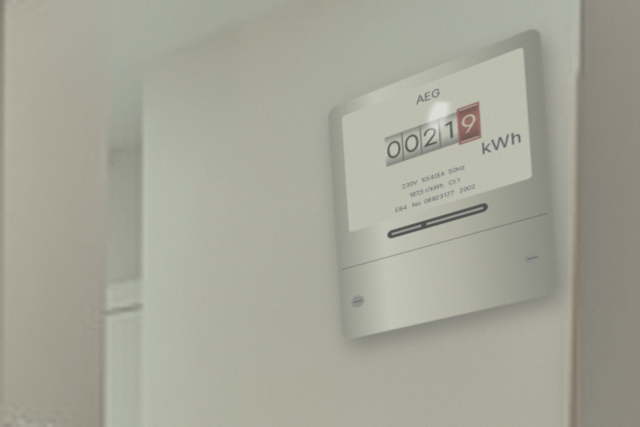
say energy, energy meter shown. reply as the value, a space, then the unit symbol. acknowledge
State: 21.9 kWh
